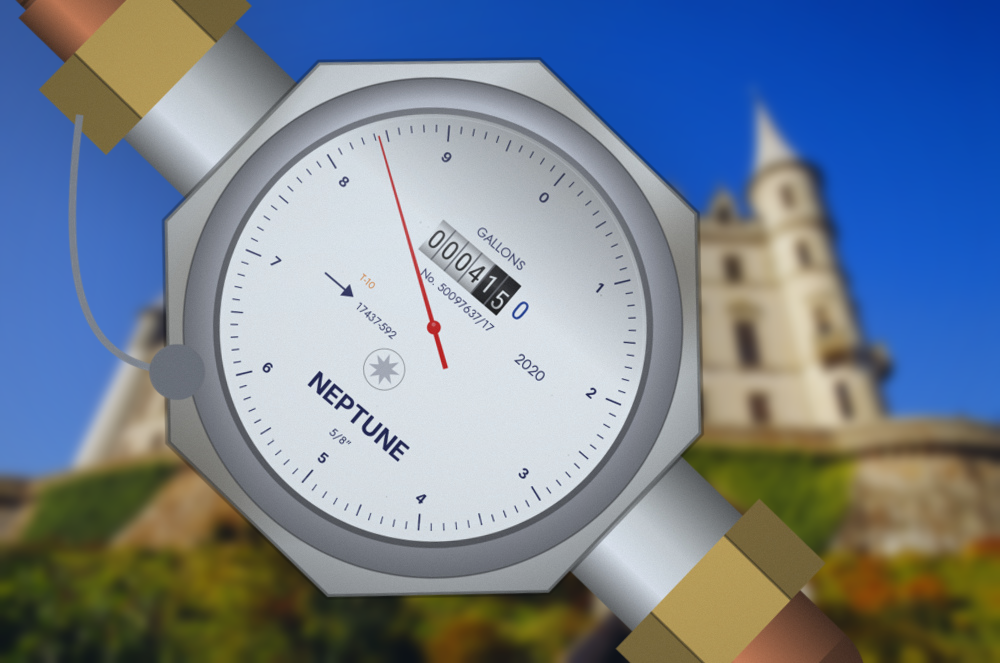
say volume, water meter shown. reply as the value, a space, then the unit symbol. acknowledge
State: 4148.4 gal
